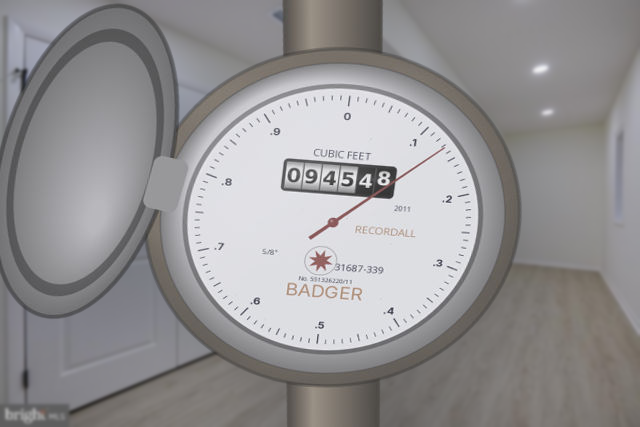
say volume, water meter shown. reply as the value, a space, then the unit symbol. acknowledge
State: 94548.13 ft³
